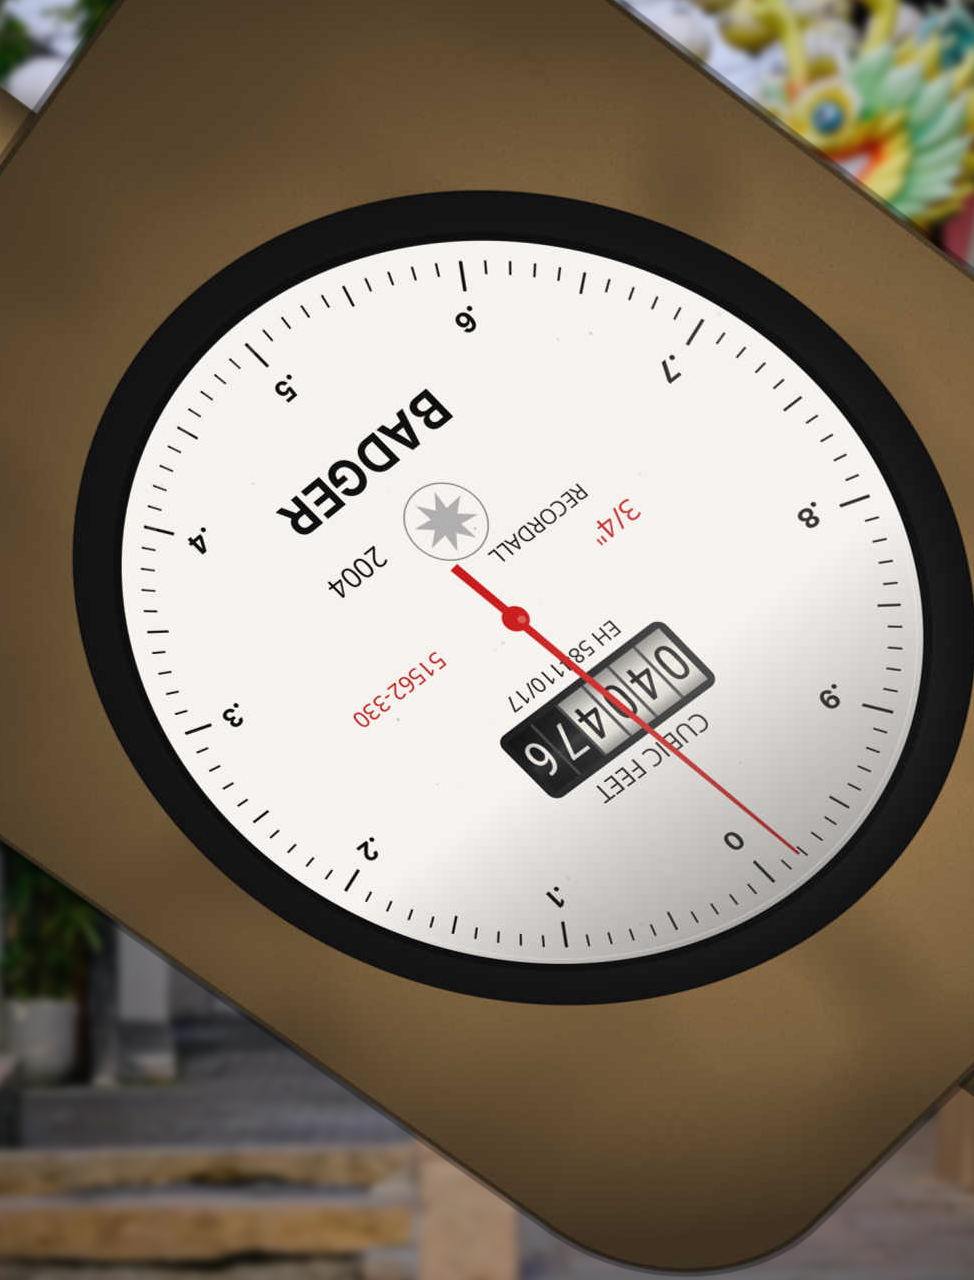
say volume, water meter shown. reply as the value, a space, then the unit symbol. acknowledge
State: 40475.98 ft³
